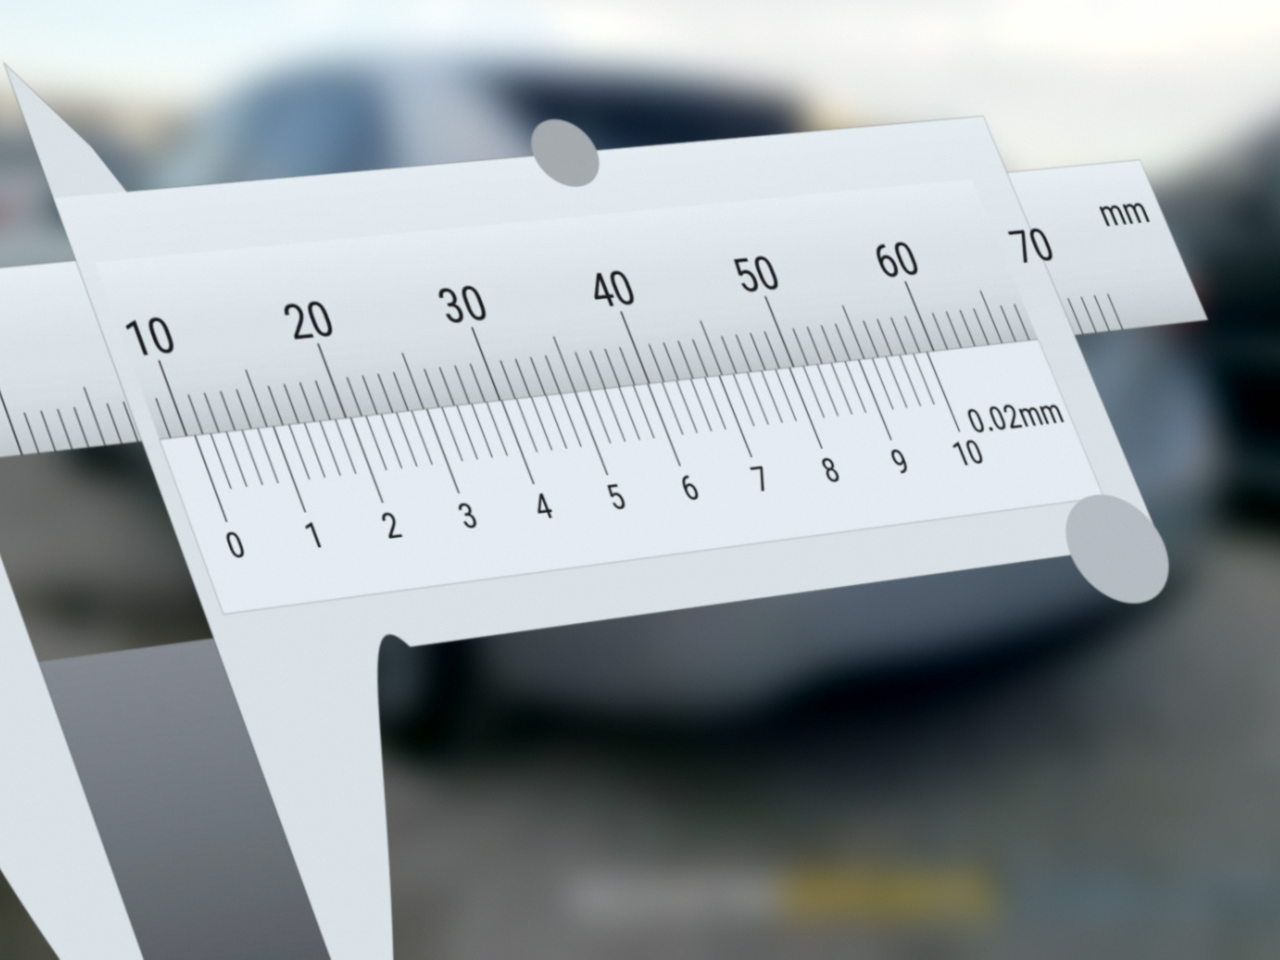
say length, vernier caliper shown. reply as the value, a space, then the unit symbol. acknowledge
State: 10.5 mm
